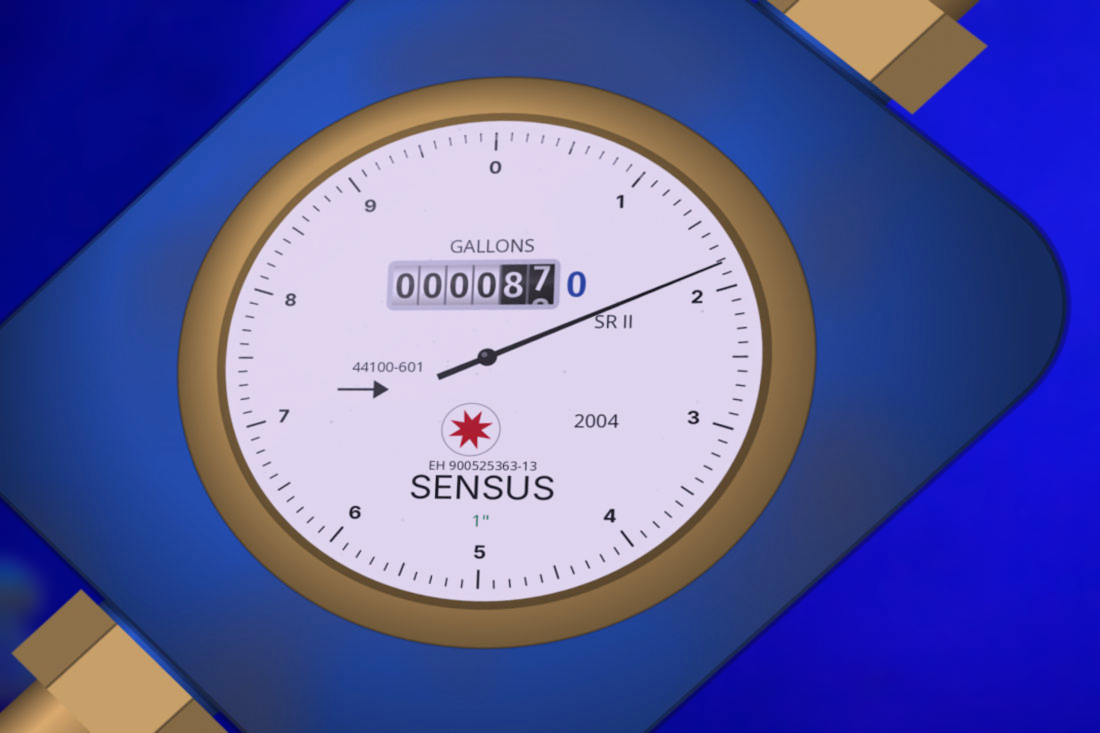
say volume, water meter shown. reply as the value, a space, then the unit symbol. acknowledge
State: 871.8 gal
